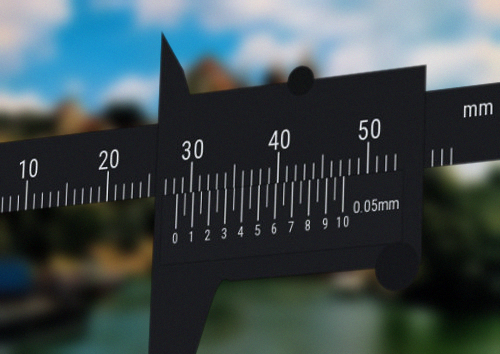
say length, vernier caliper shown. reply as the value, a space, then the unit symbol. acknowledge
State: 28.4 mm
